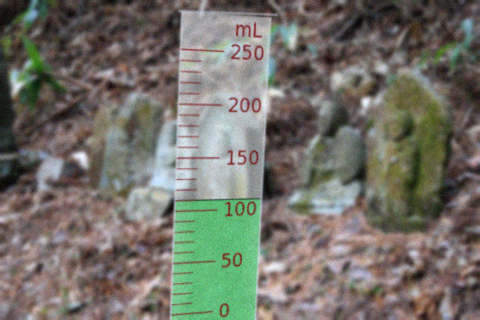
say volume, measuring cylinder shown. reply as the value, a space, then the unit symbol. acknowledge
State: 110 mL
